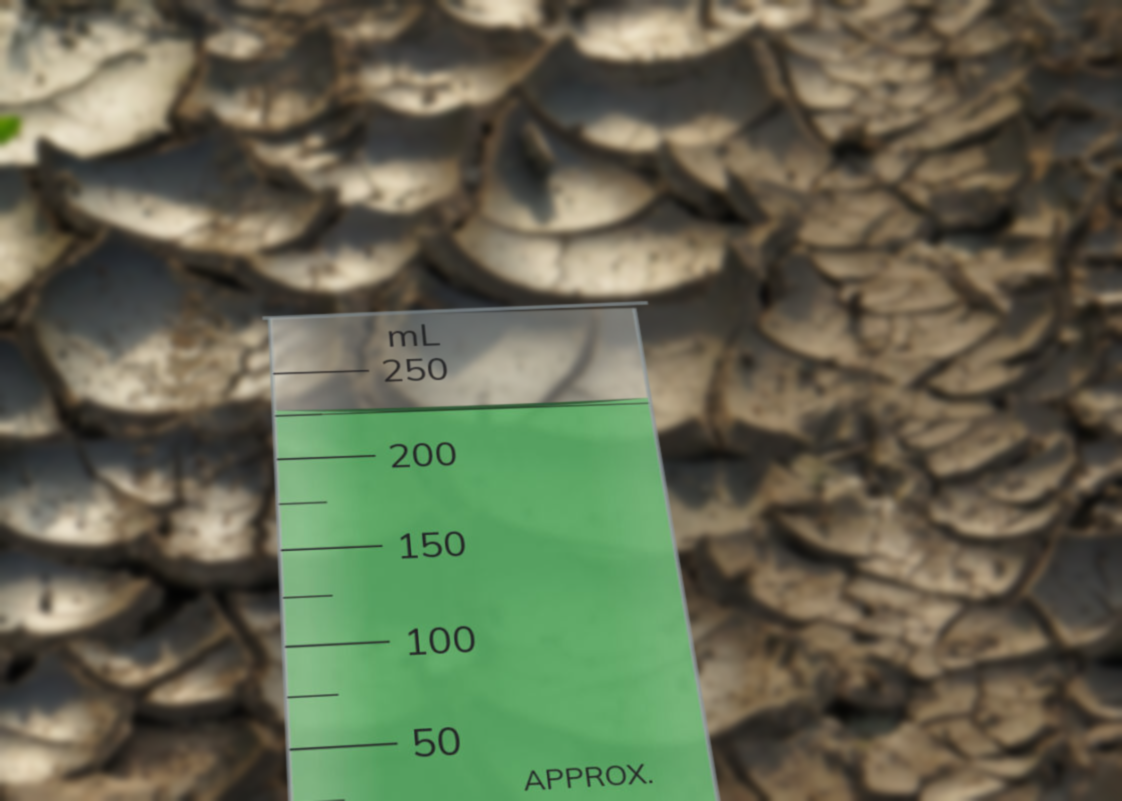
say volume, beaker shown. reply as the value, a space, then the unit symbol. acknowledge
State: 225 mL
